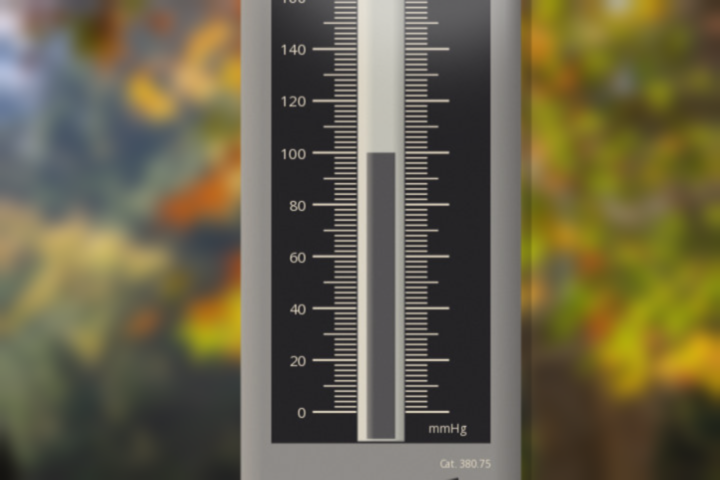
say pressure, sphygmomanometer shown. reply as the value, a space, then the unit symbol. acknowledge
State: 100 mmHg
